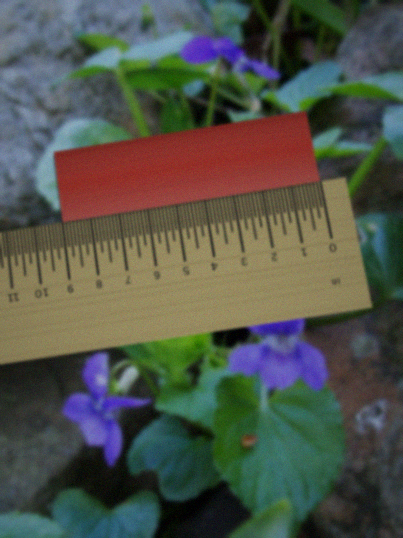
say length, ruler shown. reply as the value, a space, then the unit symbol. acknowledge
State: 9 in
